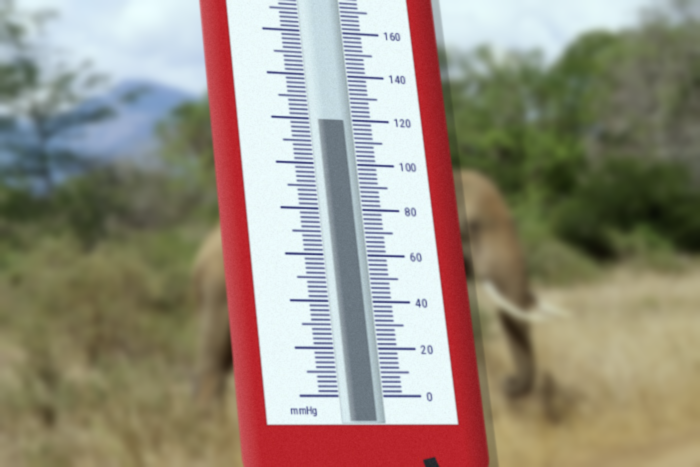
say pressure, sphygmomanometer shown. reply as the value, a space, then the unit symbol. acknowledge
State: 120 mmHg
